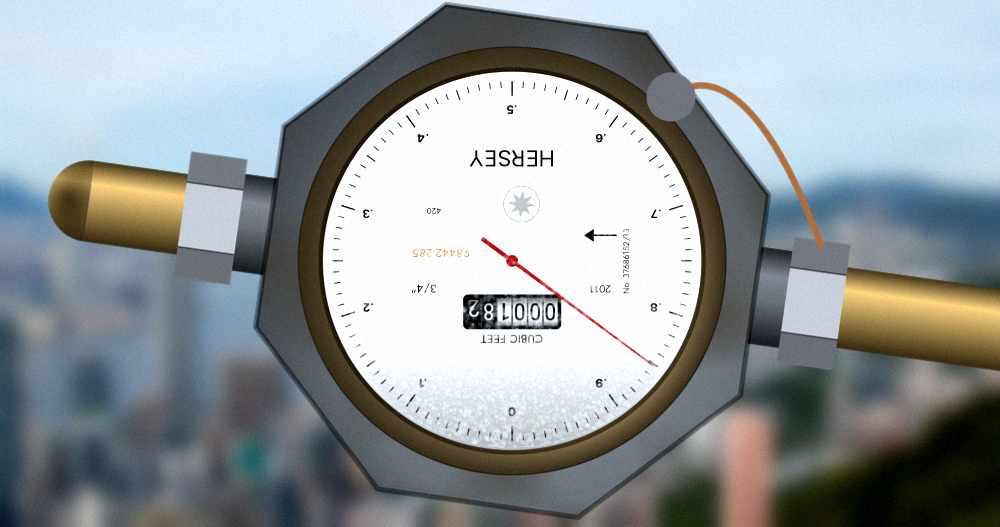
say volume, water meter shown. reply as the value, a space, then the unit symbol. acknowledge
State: 181.85 ft³
